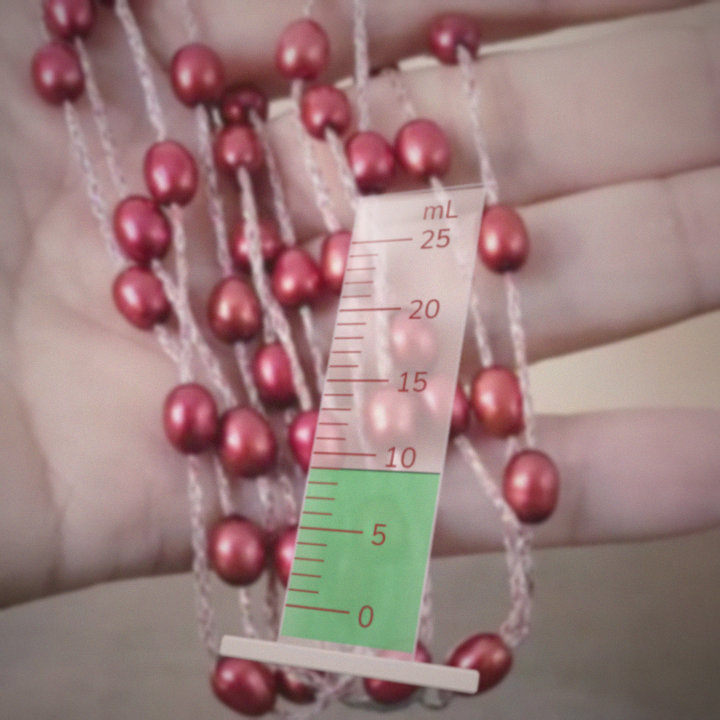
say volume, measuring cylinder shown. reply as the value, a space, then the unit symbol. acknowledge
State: 9 mL
